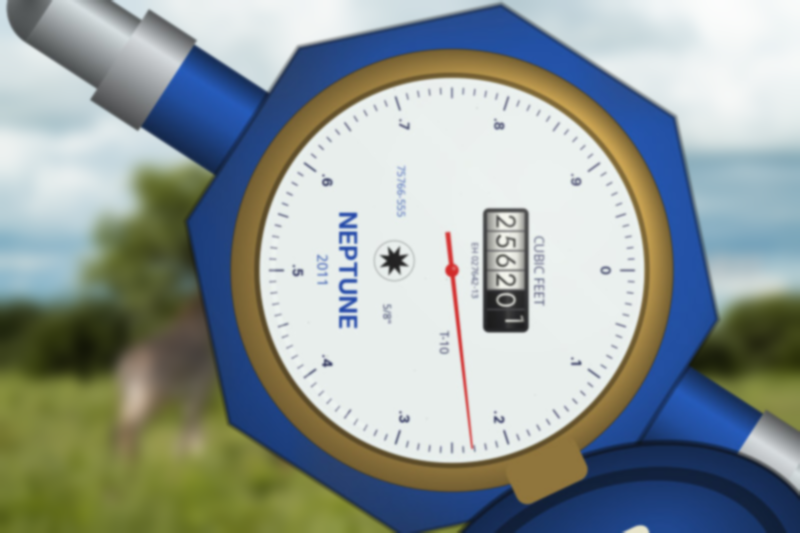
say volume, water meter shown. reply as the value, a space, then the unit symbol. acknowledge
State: 256201.23 ft³
